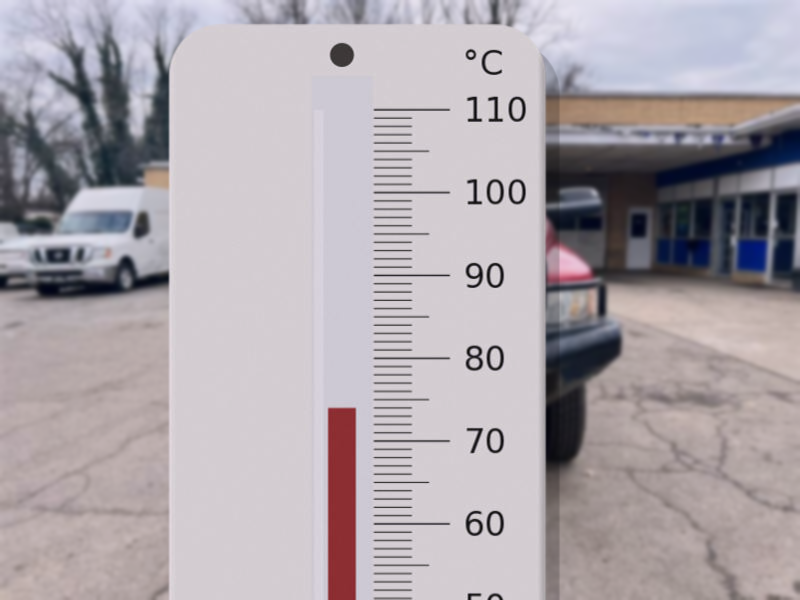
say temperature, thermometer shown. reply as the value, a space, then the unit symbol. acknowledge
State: 74 °C
